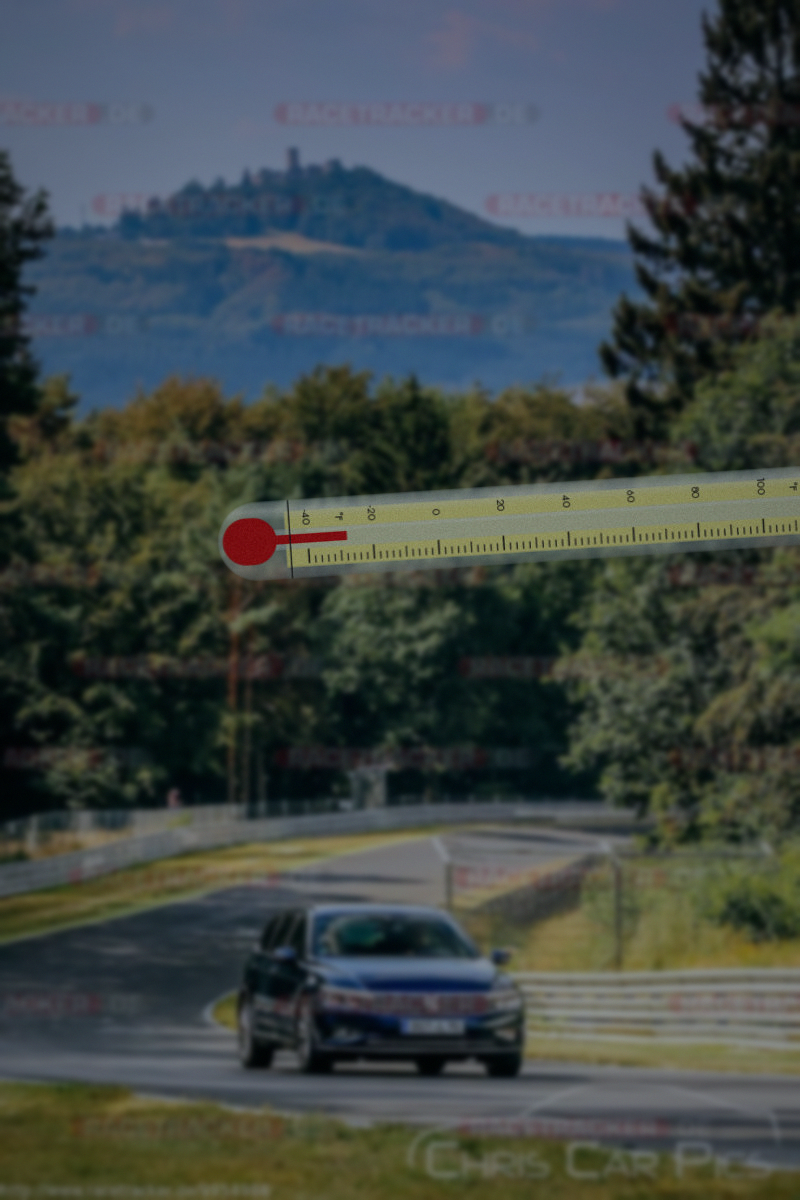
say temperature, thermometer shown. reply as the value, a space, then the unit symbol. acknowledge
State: -28 °F
